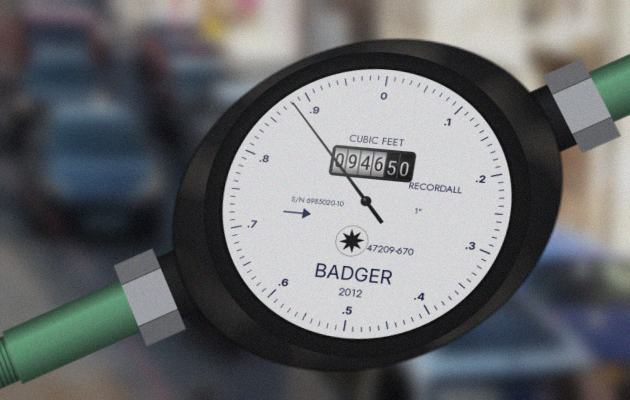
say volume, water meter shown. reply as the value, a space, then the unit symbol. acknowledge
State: 94649.88 ft³
